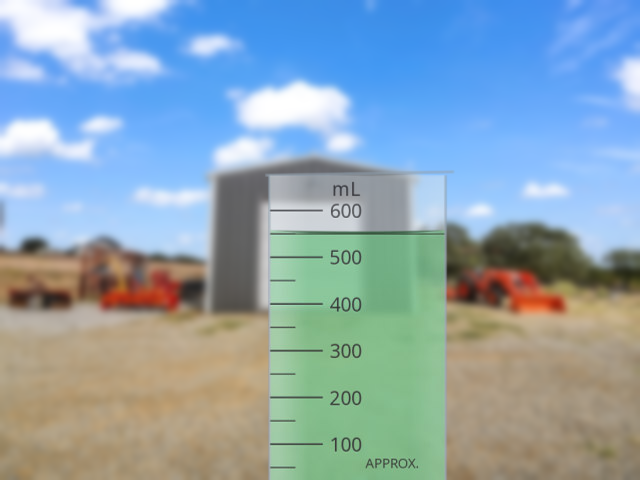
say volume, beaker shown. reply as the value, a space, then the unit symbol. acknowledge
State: 550 mL
